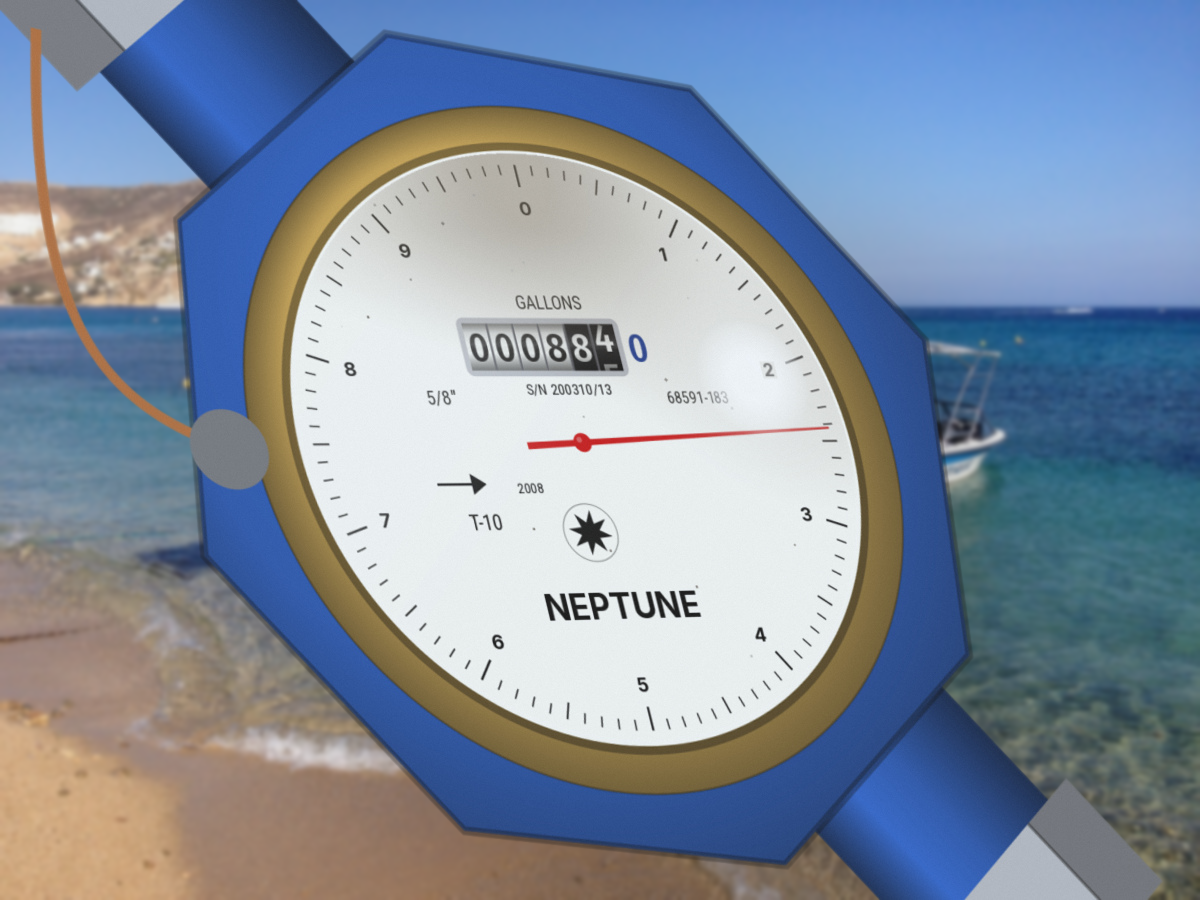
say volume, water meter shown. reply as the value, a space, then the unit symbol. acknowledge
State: 8842.4 gal
